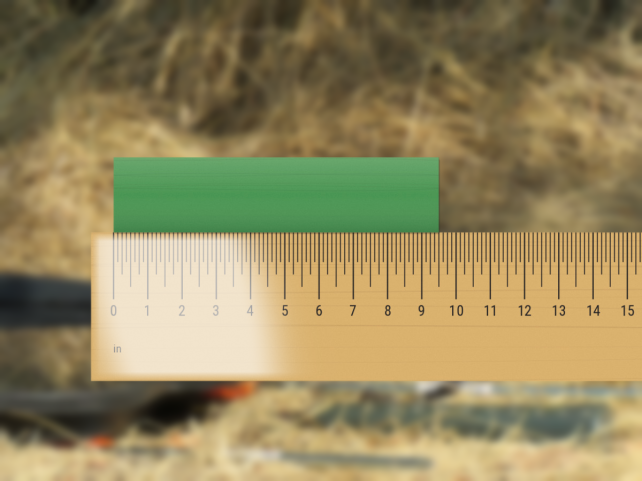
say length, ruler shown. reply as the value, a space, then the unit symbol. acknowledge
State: 9.5 in
